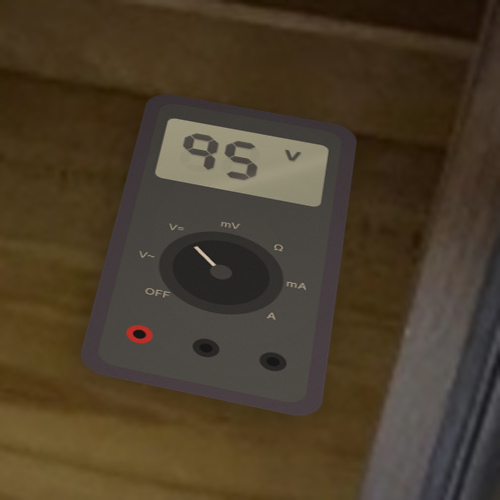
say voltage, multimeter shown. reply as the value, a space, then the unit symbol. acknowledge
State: 95 V
